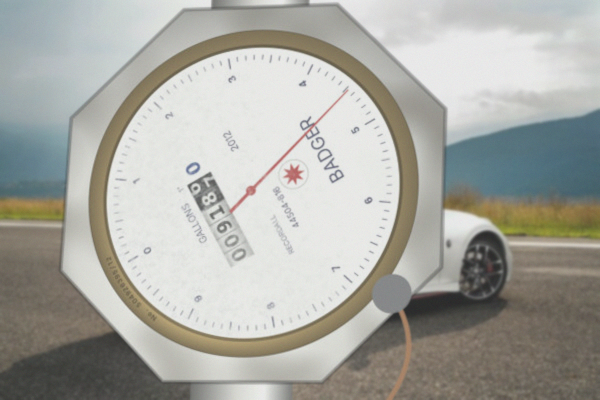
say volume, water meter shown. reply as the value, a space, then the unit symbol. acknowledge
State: 91864.5 gal
